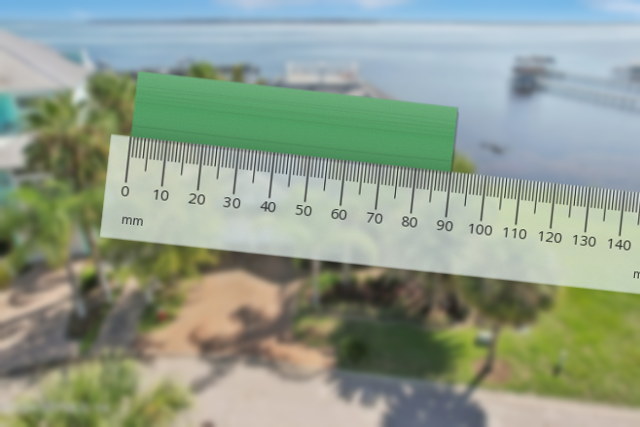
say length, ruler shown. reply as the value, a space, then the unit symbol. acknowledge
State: 90 mm
